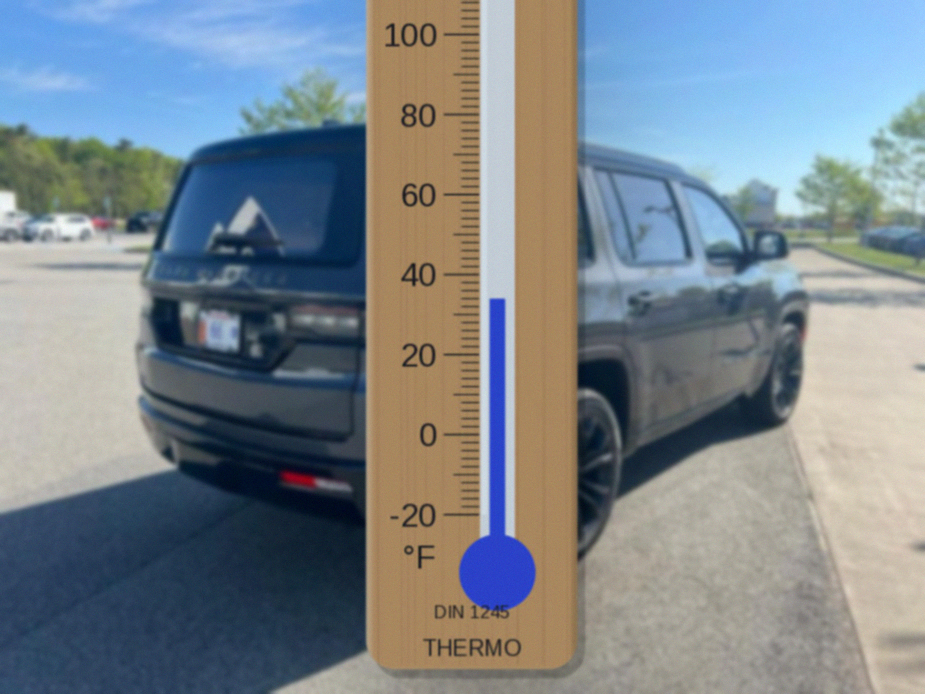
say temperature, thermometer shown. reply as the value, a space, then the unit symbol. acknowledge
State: 34 °F
